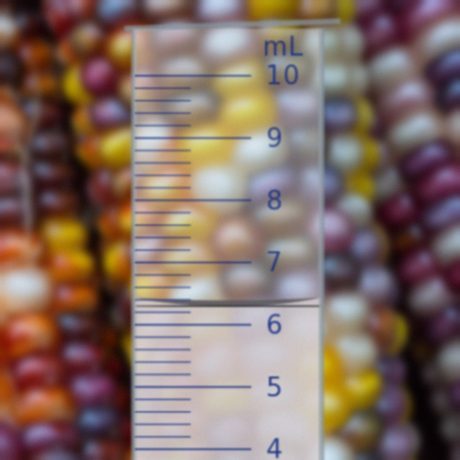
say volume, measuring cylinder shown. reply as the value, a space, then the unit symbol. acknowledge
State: 6.3 mL
